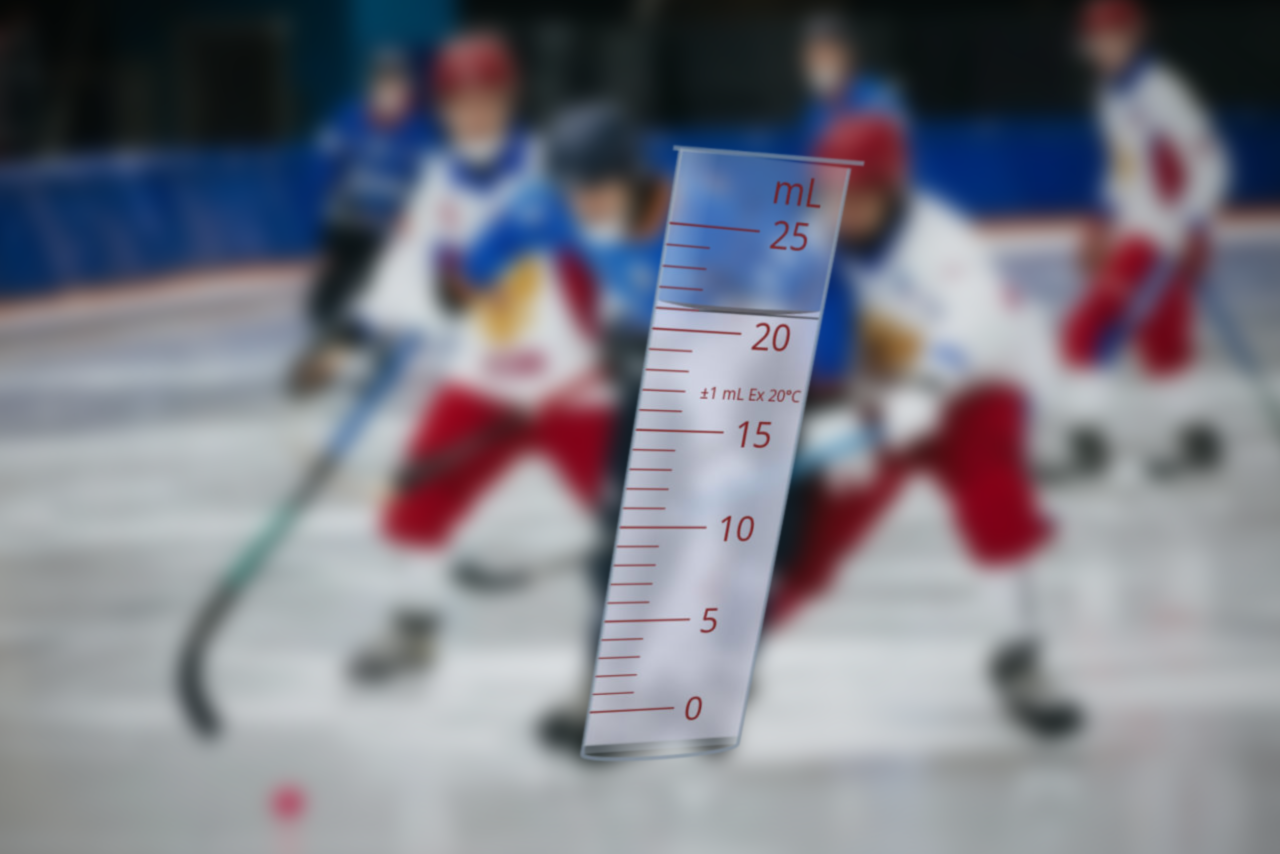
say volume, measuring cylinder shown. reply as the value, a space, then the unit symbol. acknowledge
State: 21 mL
